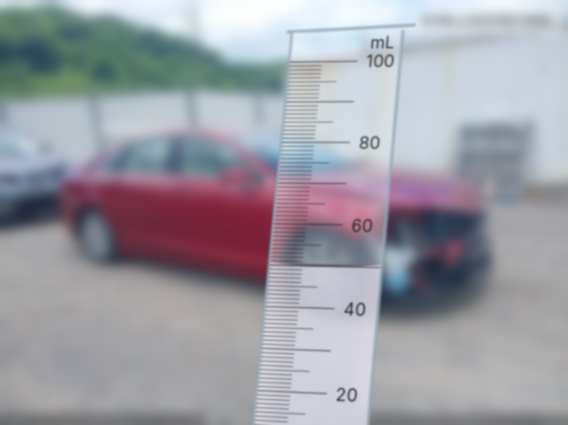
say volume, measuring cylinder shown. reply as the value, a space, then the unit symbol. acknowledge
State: 50 mL
